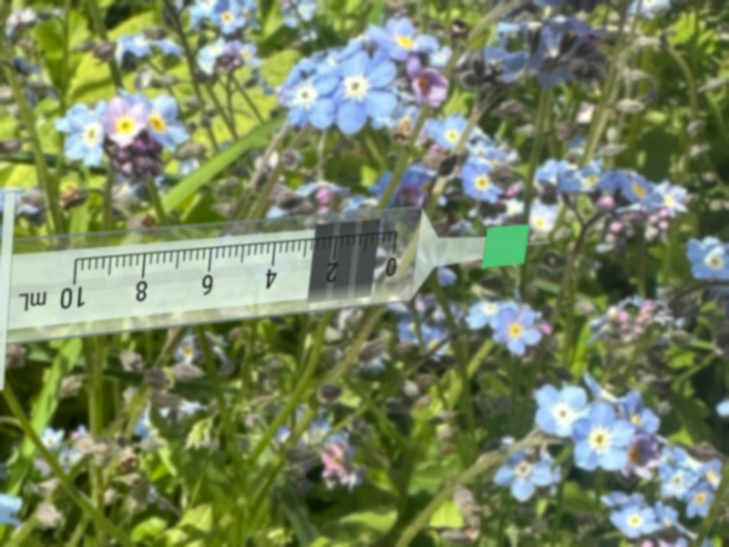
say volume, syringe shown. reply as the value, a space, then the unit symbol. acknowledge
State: 0.6 mL
